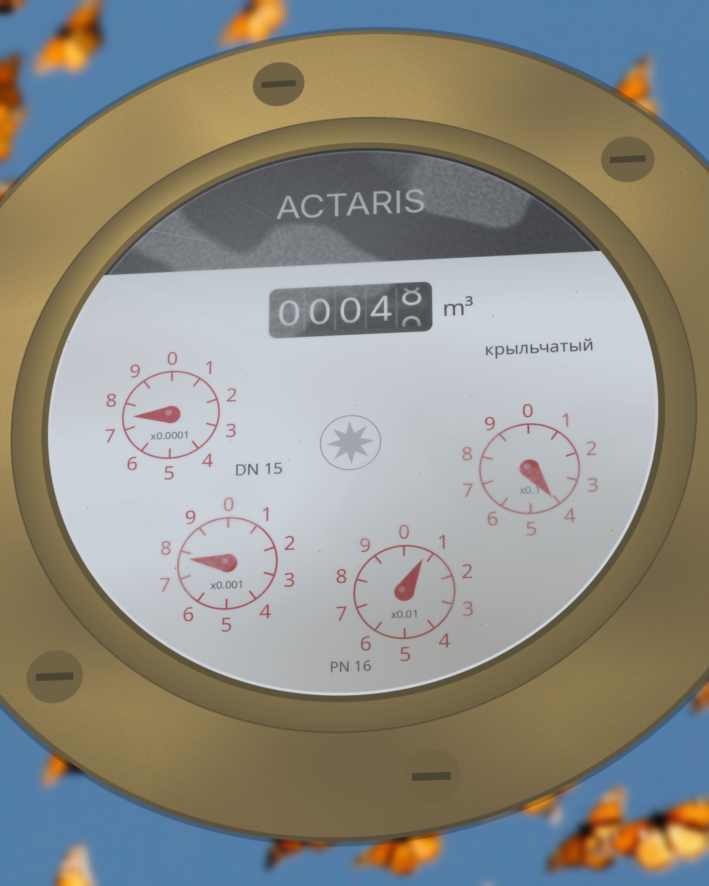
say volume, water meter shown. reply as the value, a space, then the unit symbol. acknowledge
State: 48.4077 m³
